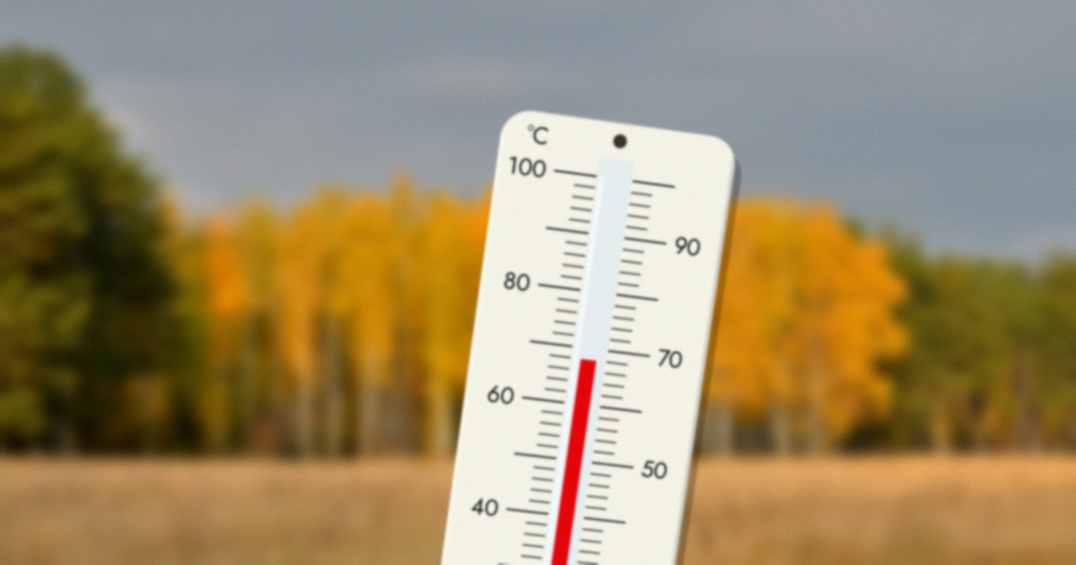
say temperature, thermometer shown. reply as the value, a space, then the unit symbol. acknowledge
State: 68 °C
